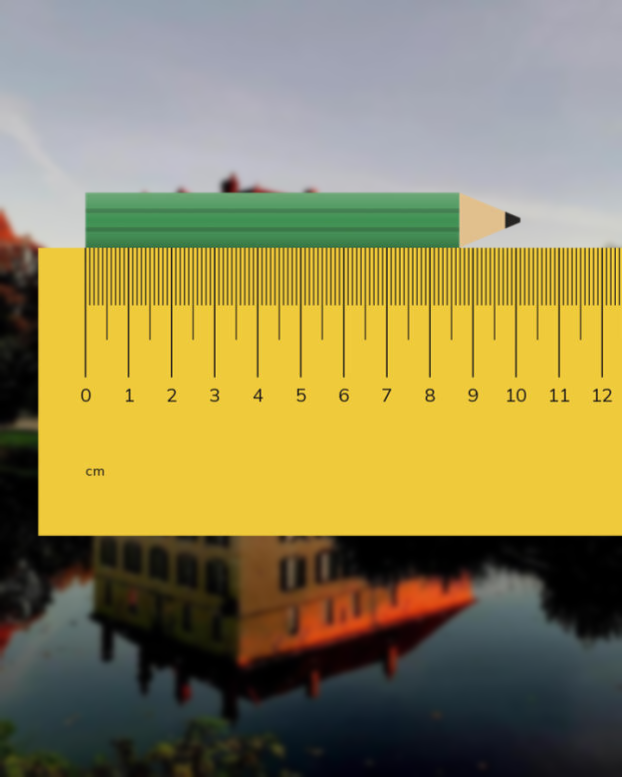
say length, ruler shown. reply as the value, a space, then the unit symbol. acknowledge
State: 10.1 cm
